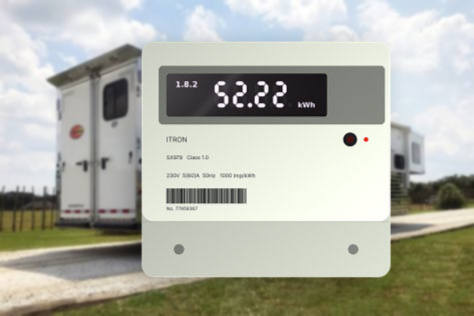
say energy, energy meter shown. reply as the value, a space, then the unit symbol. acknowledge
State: 52.22 kWh
